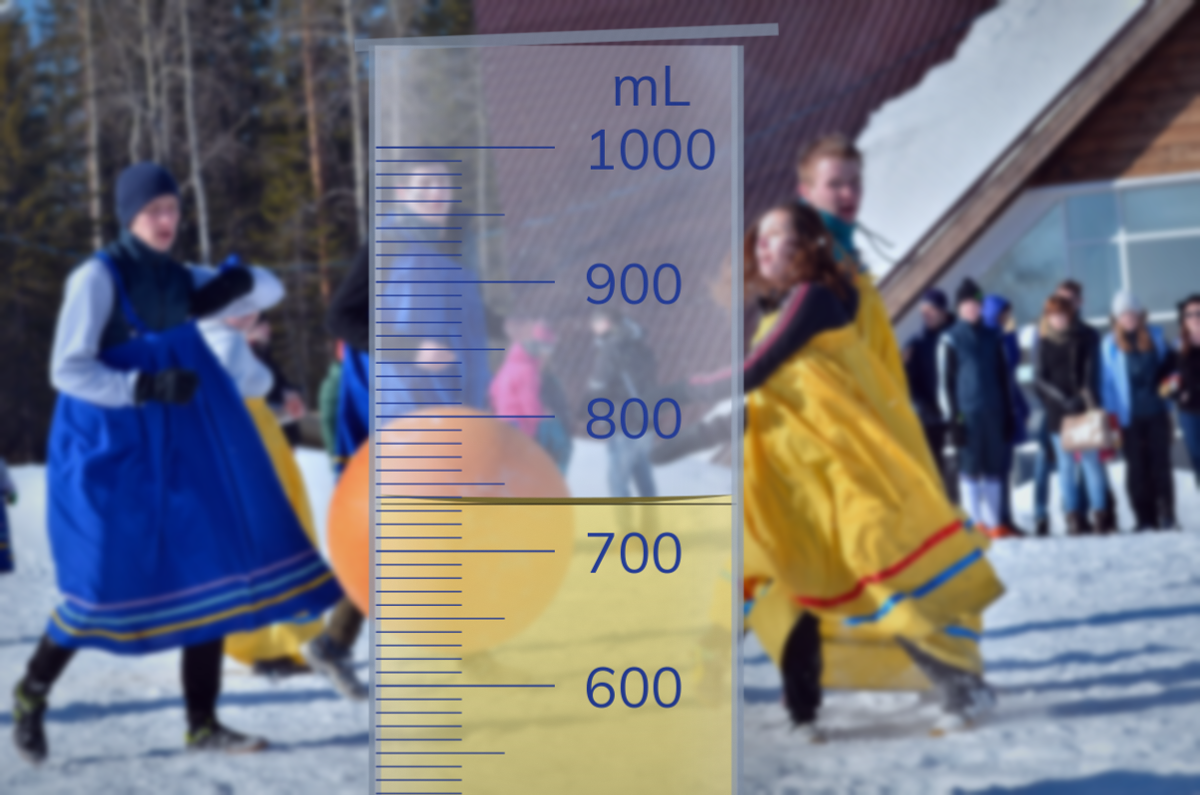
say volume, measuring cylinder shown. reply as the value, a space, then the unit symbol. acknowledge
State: 735 mL
